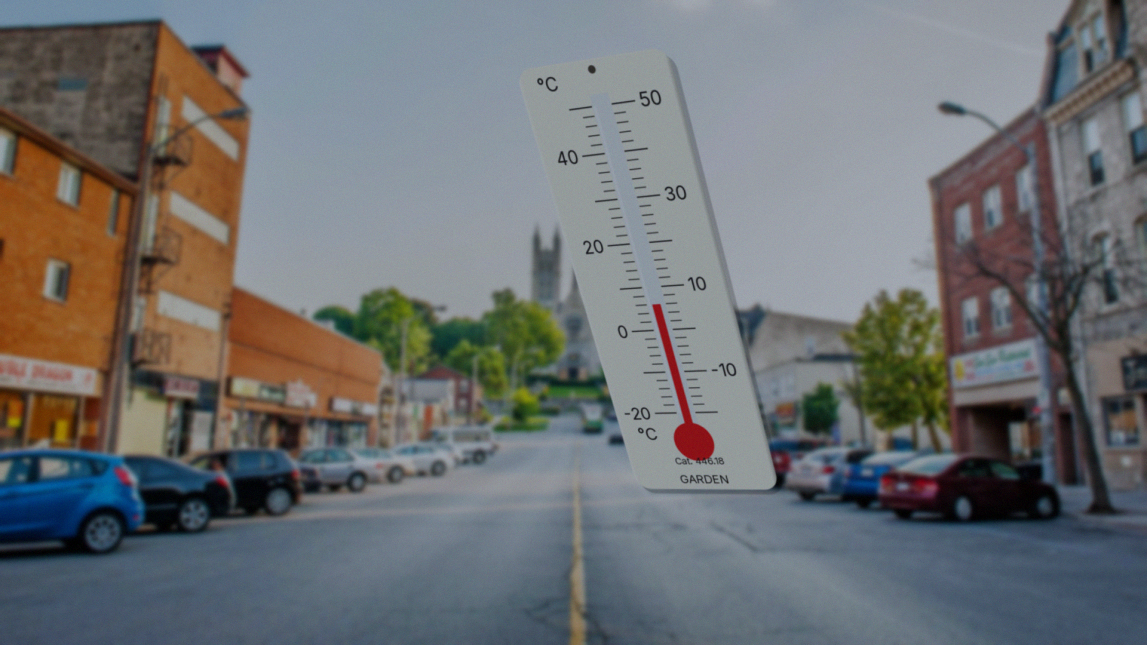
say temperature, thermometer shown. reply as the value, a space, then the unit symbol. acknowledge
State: 6 °C
